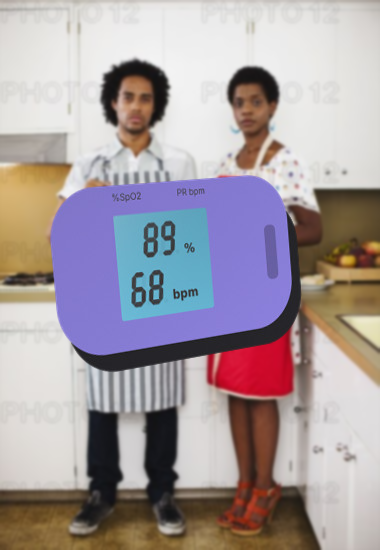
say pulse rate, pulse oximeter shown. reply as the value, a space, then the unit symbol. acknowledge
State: 68 bpm
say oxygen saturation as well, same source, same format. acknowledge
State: 89 %
